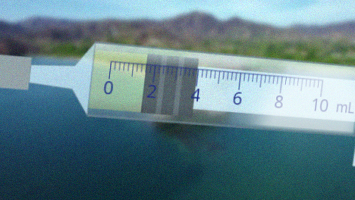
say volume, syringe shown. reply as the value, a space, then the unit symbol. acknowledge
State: 1.6 mL
